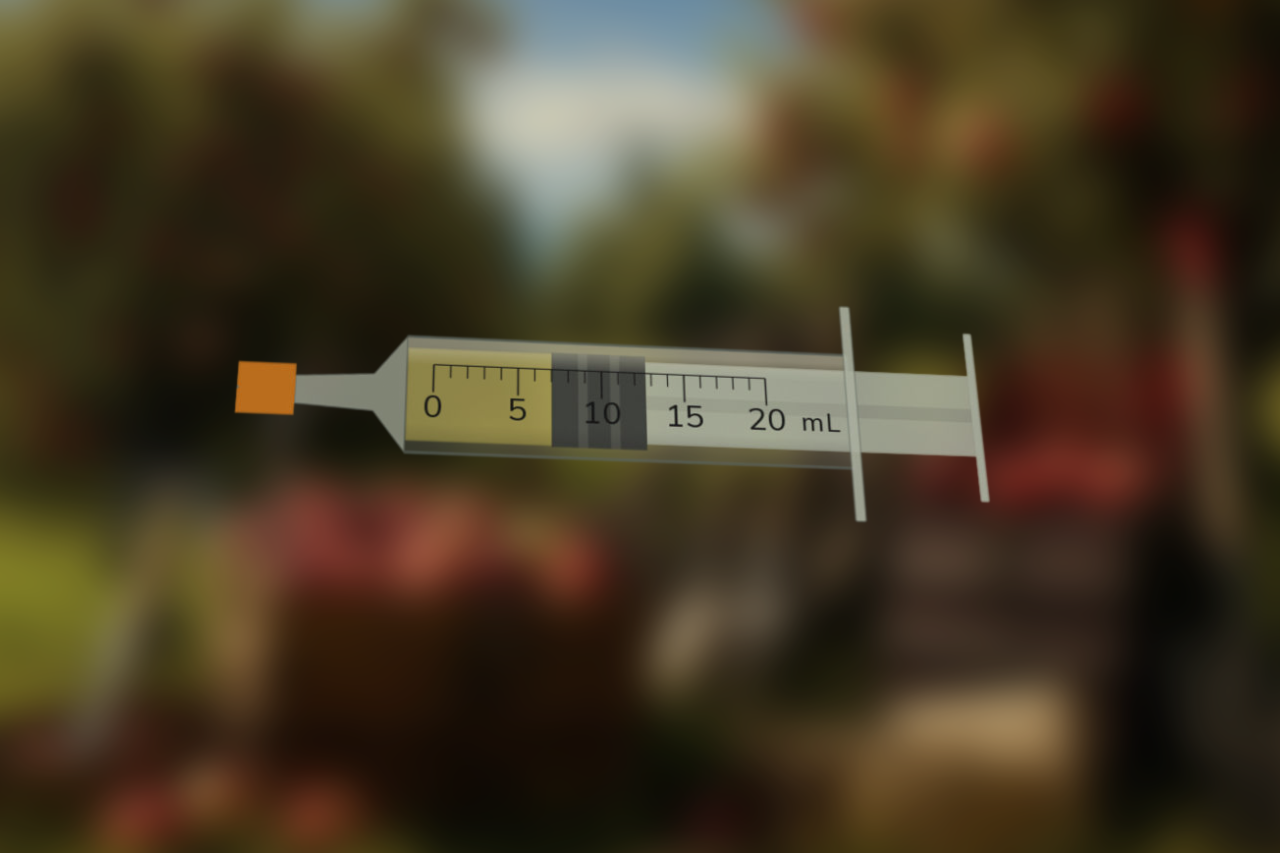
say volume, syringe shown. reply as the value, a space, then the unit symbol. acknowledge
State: 7 mL
